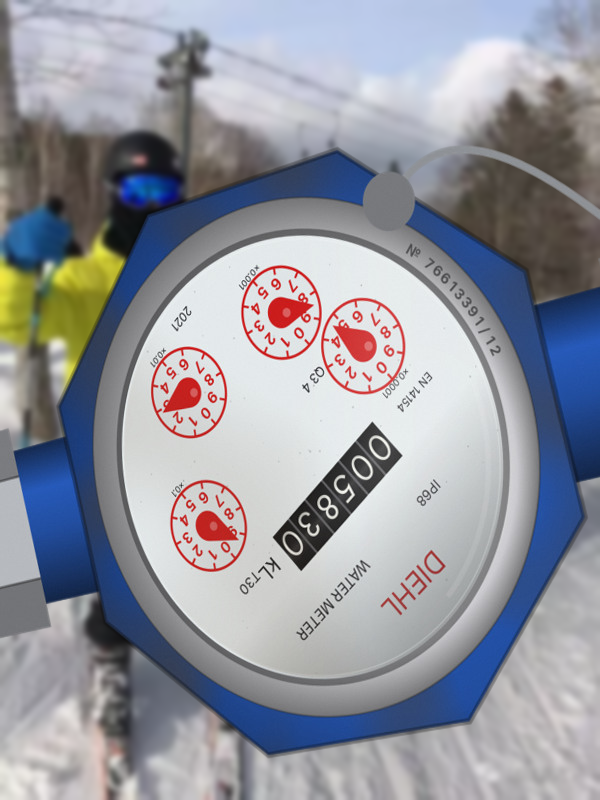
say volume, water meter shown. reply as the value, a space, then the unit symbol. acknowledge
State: 5829.9284 kL
